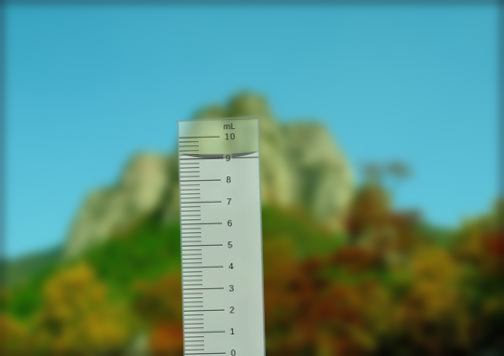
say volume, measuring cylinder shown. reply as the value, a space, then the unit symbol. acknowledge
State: 9 mL
